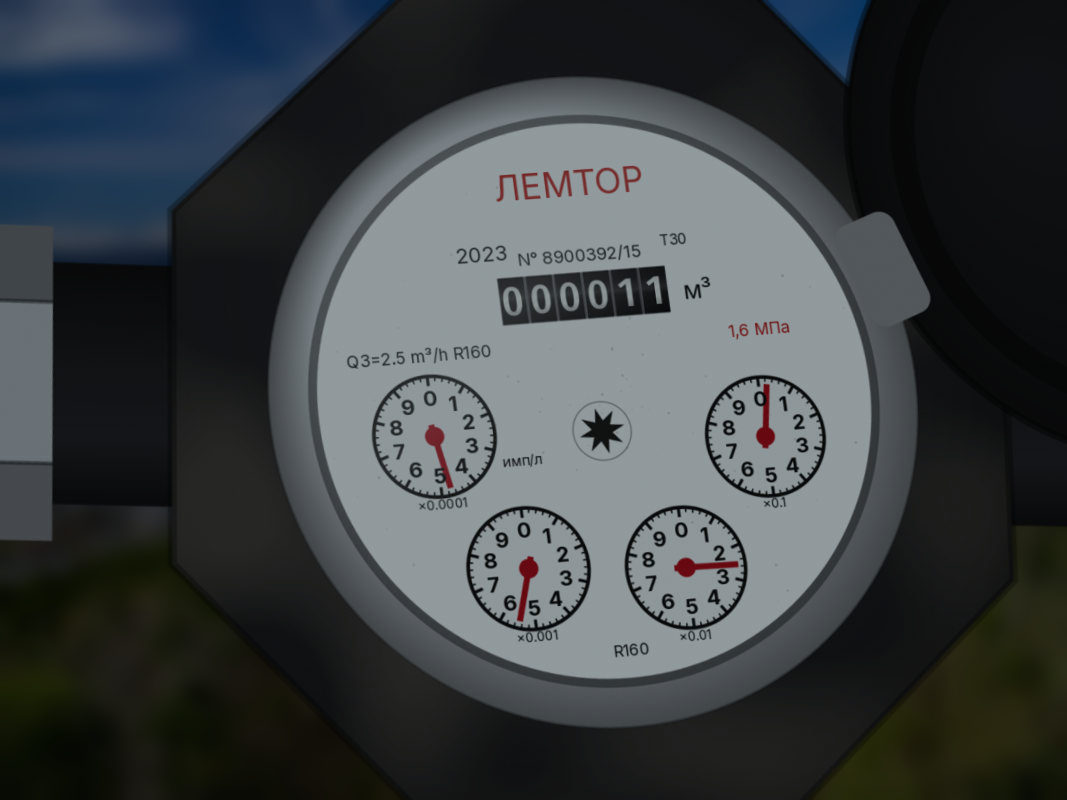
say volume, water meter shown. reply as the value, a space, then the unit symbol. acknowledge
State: 11.0254 m³
